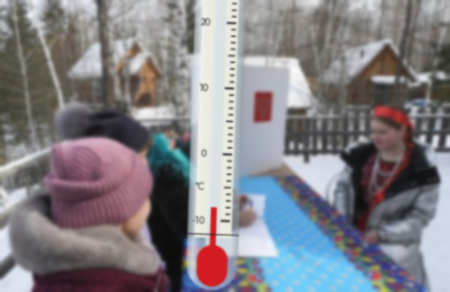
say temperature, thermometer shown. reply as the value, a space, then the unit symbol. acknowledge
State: -8 °C
